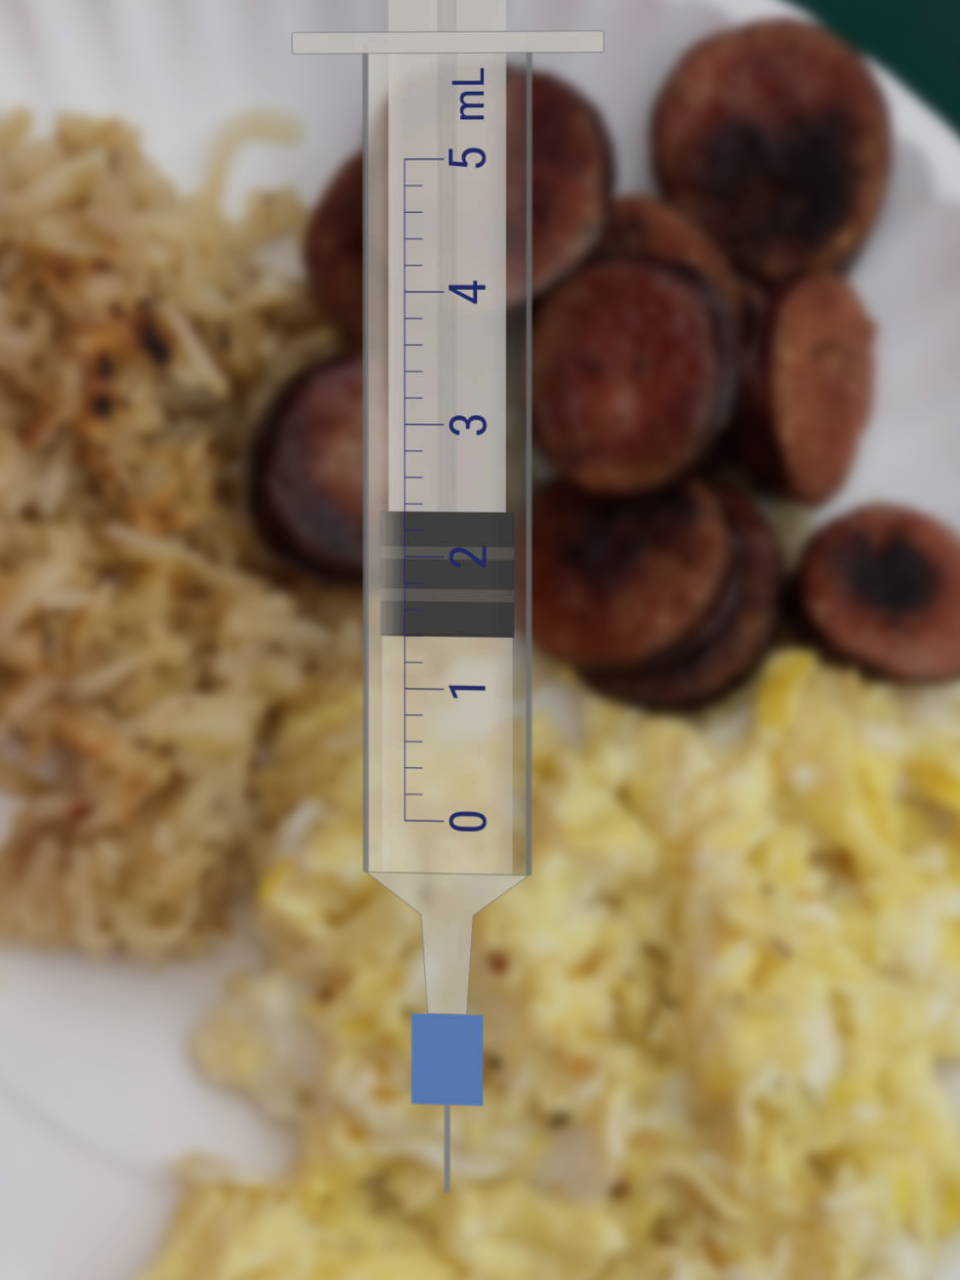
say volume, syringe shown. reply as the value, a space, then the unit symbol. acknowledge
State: 1.4 mL
